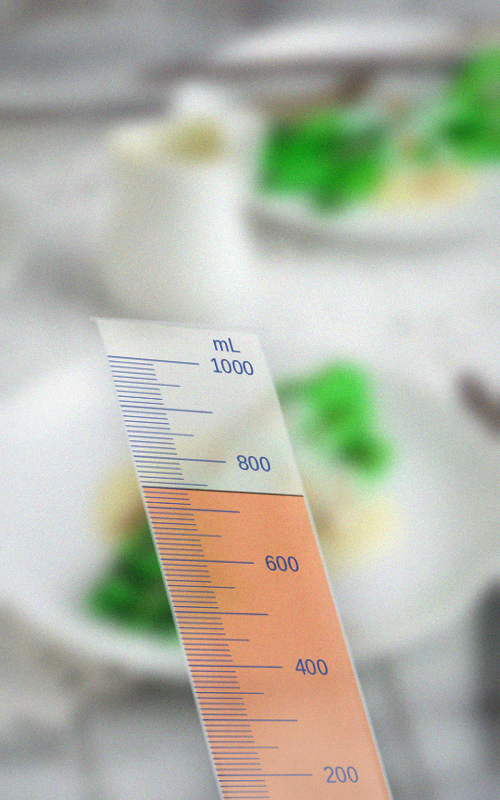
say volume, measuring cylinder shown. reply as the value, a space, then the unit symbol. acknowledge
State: 740 mL
